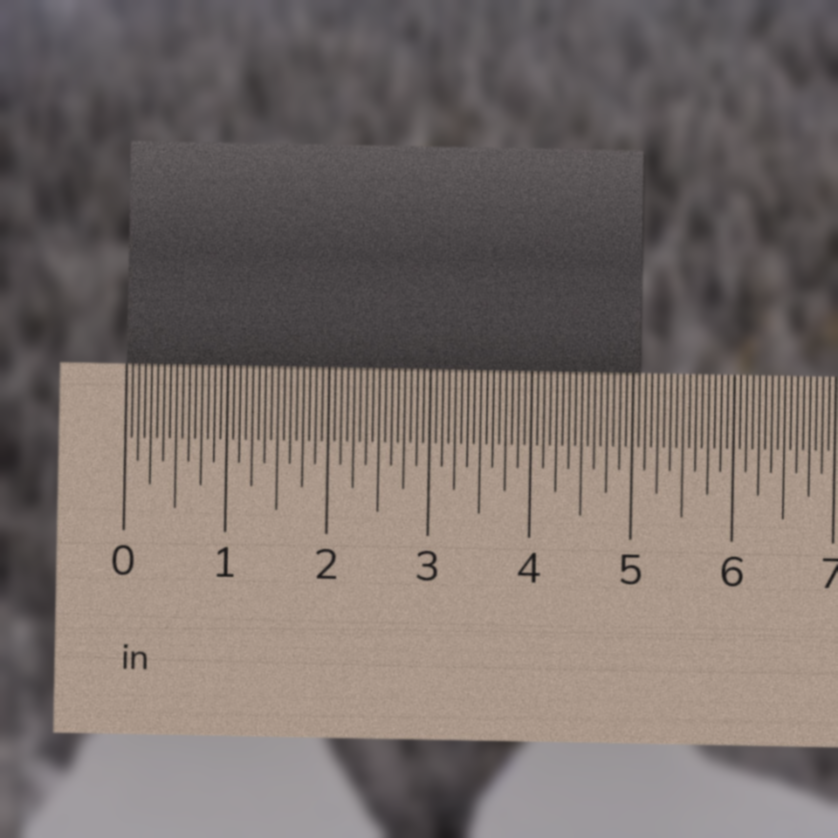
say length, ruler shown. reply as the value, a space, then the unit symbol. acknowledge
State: 5.0625 in
